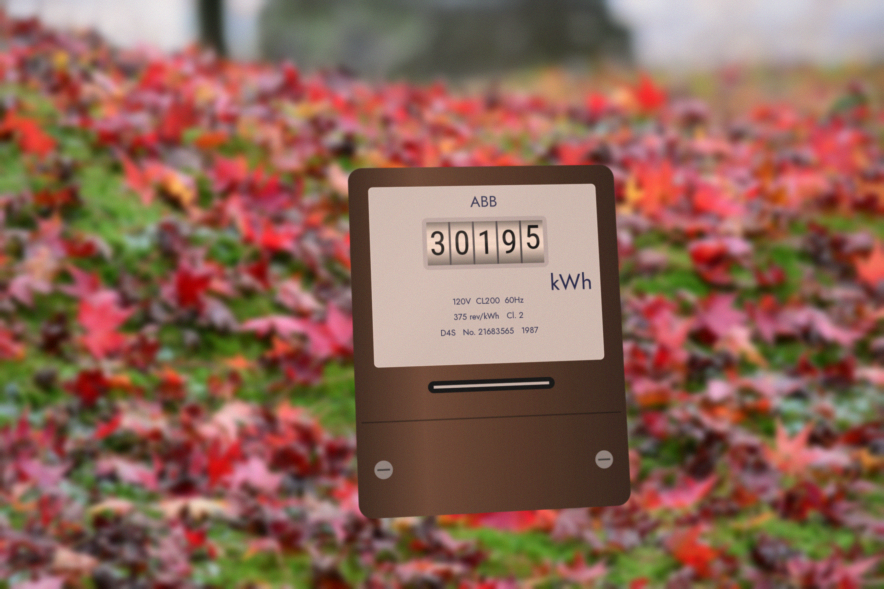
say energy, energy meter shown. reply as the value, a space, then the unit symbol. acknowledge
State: 30195 kWh
